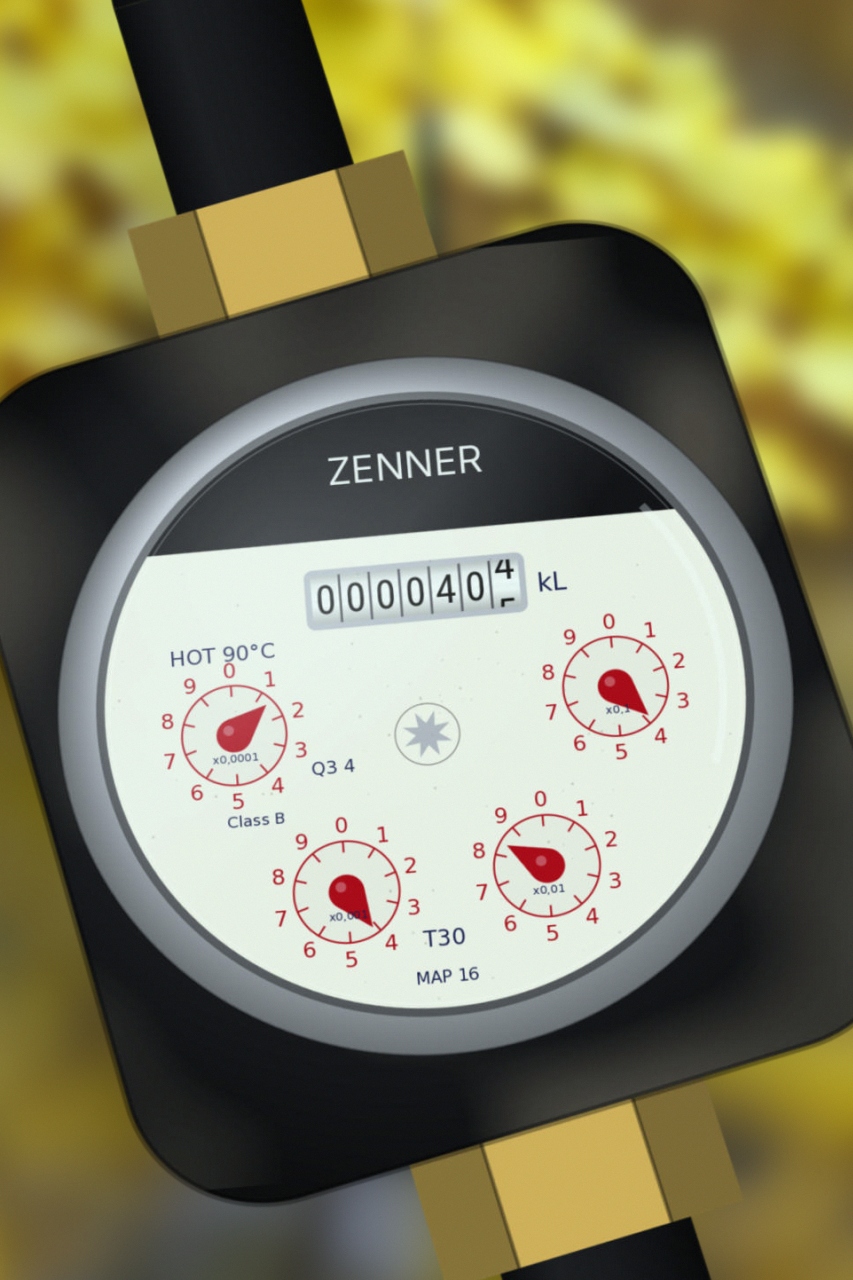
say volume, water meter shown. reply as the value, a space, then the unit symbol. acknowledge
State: 404.3841 kL
